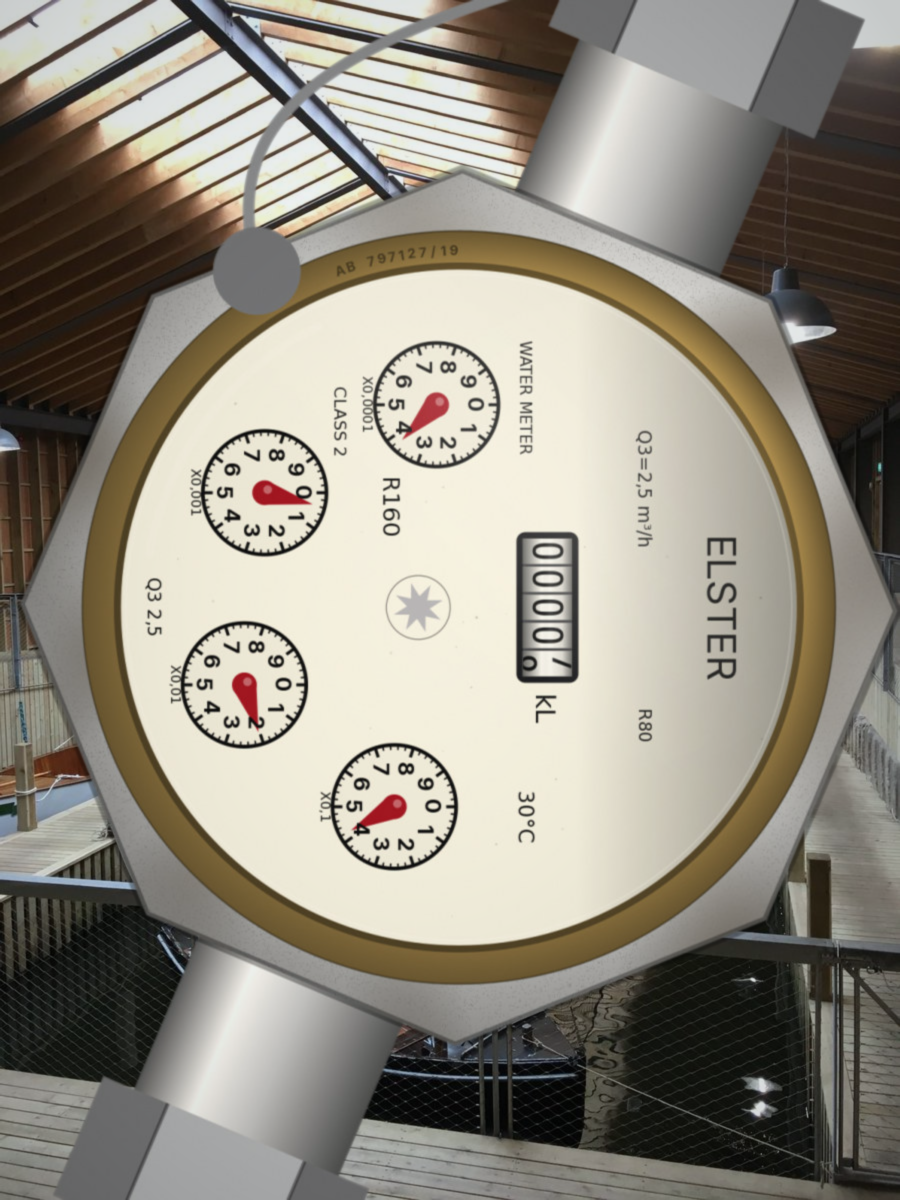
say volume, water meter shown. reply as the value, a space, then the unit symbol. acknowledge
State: 7.4203 kL
